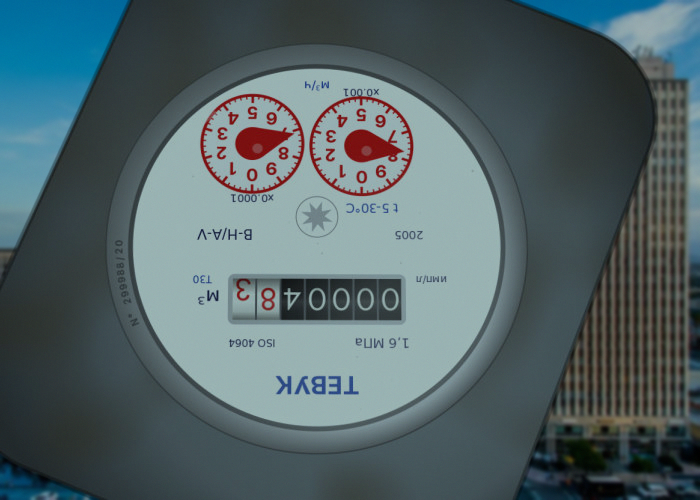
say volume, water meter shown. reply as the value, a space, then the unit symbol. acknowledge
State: 4.8277 m³
